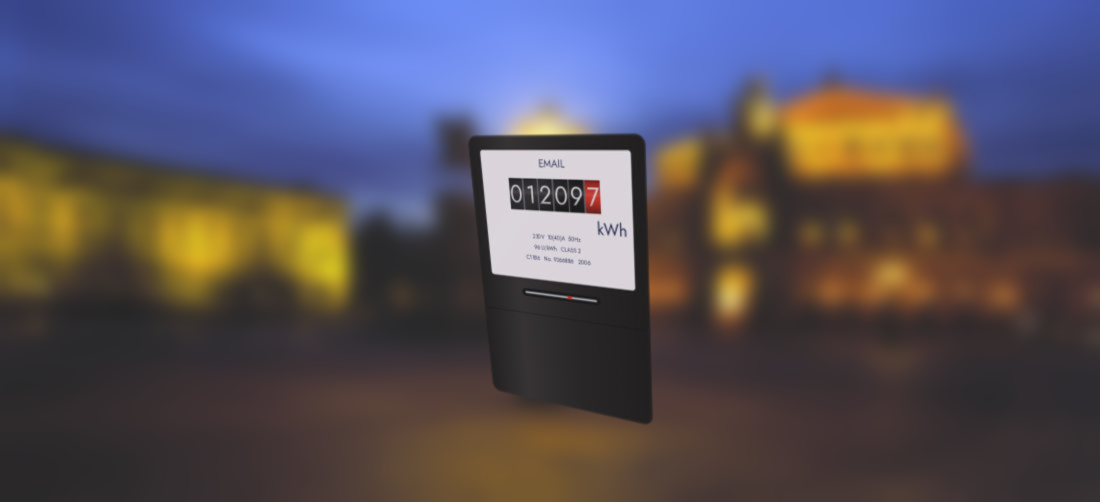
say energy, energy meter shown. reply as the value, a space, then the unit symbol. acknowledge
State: 1209.7 kWh
